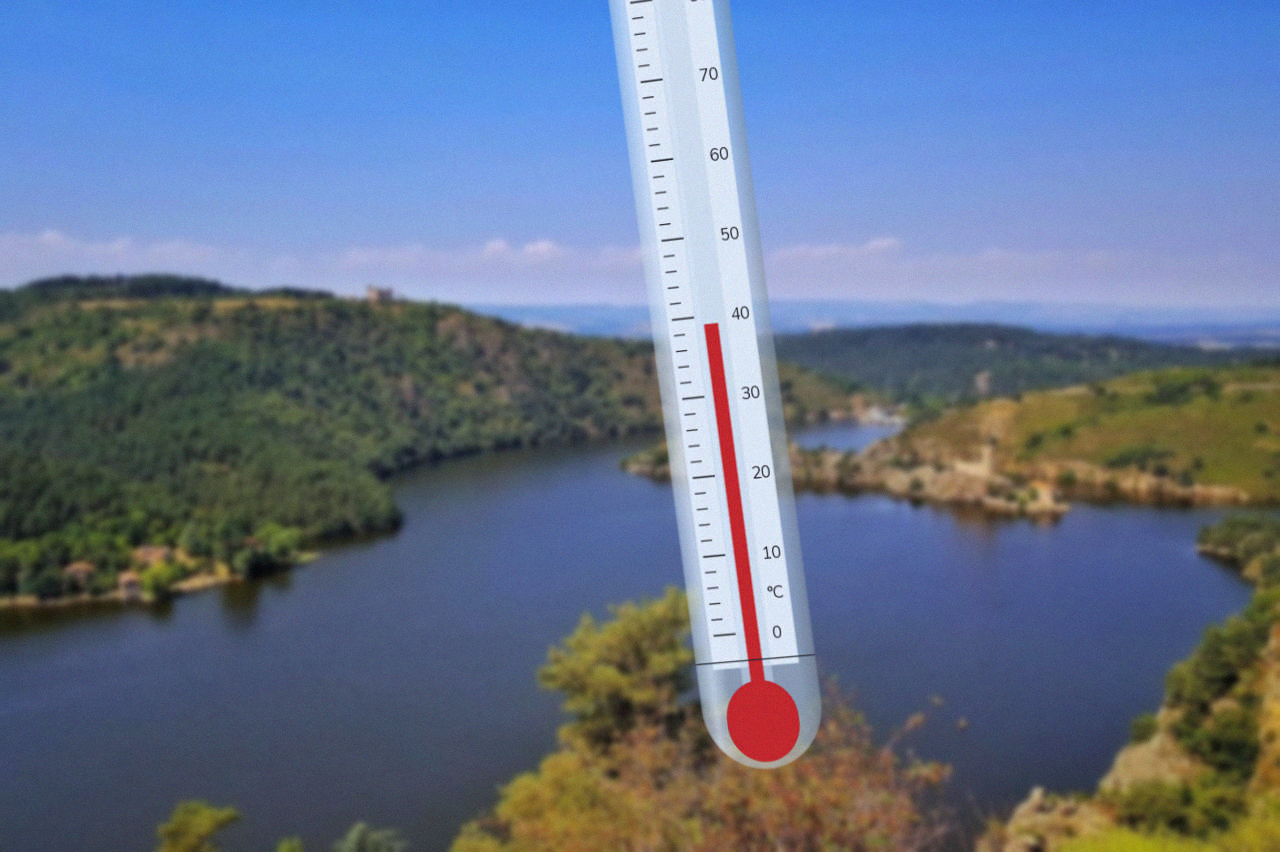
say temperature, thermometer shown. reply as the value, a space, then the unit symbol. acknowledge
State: 39 °C
